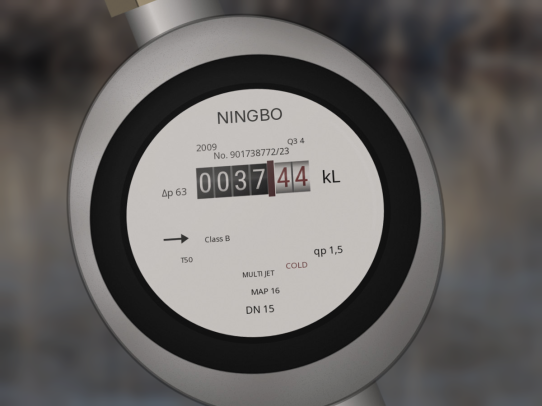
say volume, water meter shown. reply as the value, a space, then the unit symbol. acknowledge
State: 37.44 kL
